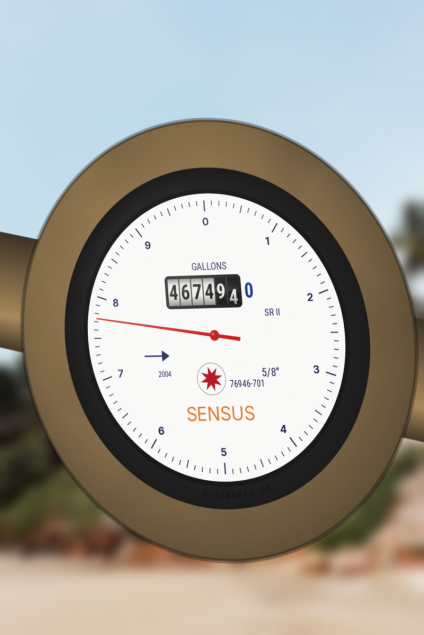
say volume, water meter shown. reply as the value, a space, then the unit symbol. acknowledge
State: 4674937.7 gal
